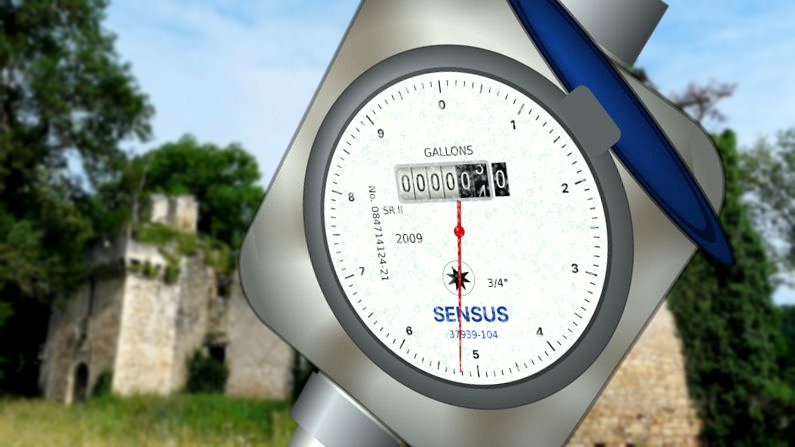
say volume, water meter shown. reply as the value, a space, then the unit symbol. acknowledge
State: 35.2 gal
